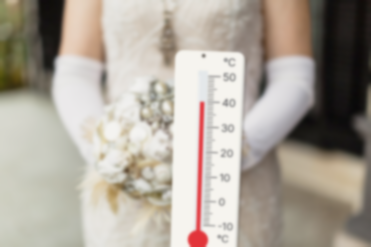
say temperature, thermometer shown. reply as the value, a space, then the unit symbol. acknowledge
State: 40 °C
